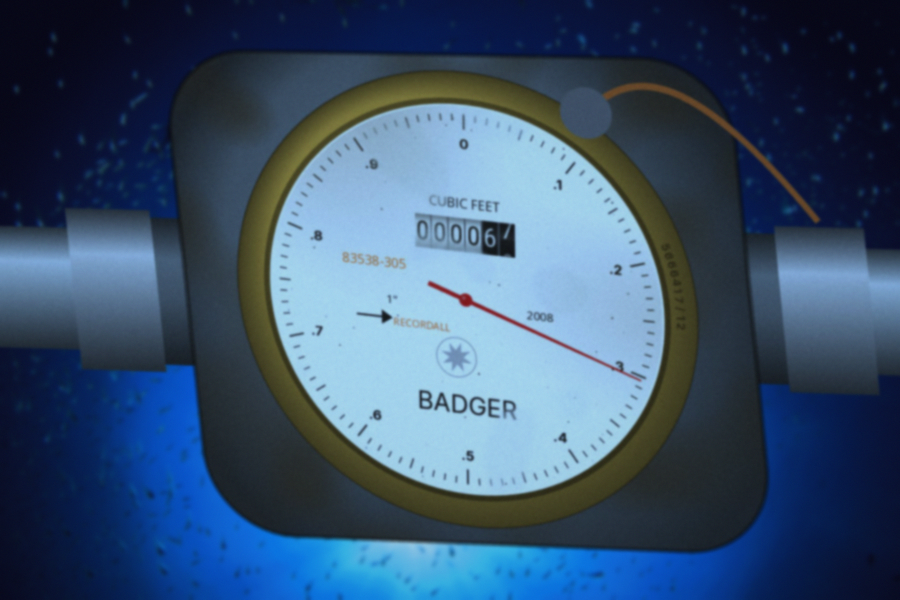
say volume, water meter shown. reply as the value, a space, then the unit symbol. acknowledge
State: 67.30 ft³
